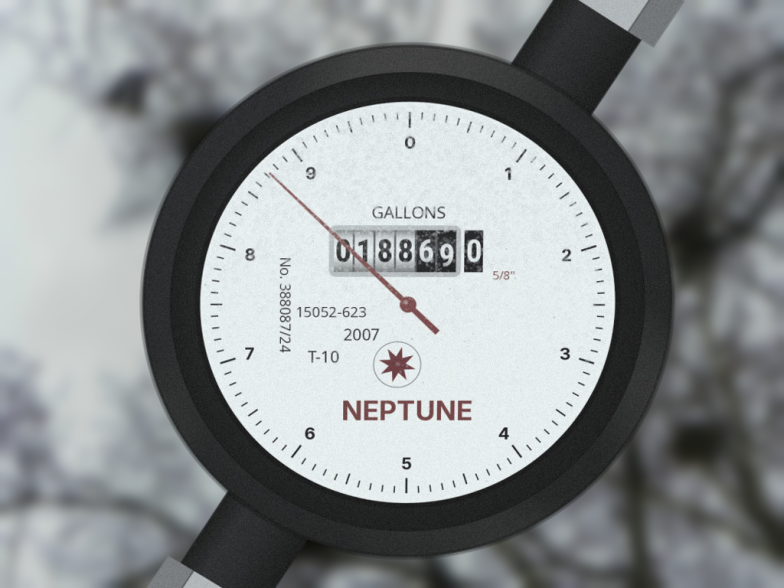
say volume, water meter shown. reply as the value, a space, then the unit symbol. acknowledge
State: 188688.7 gal
